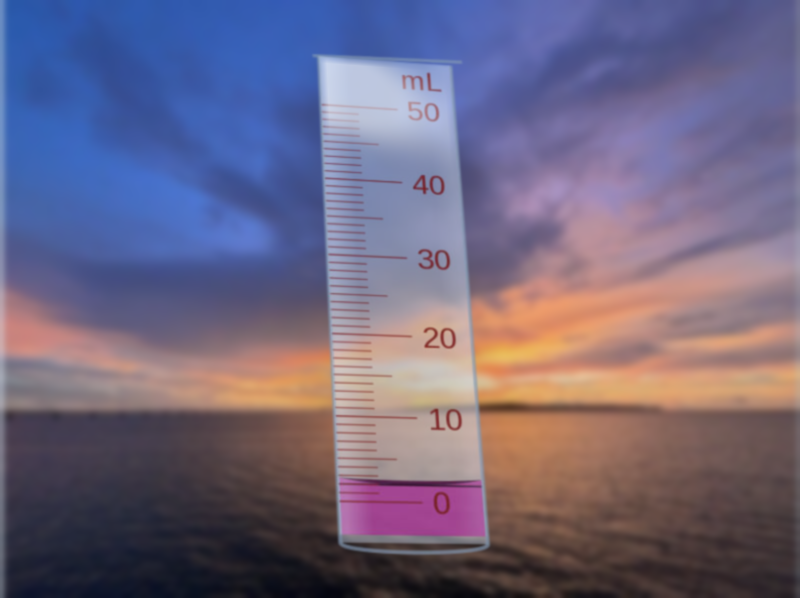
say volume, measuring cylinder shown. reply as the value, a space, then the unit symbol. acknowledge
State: 2 mL
